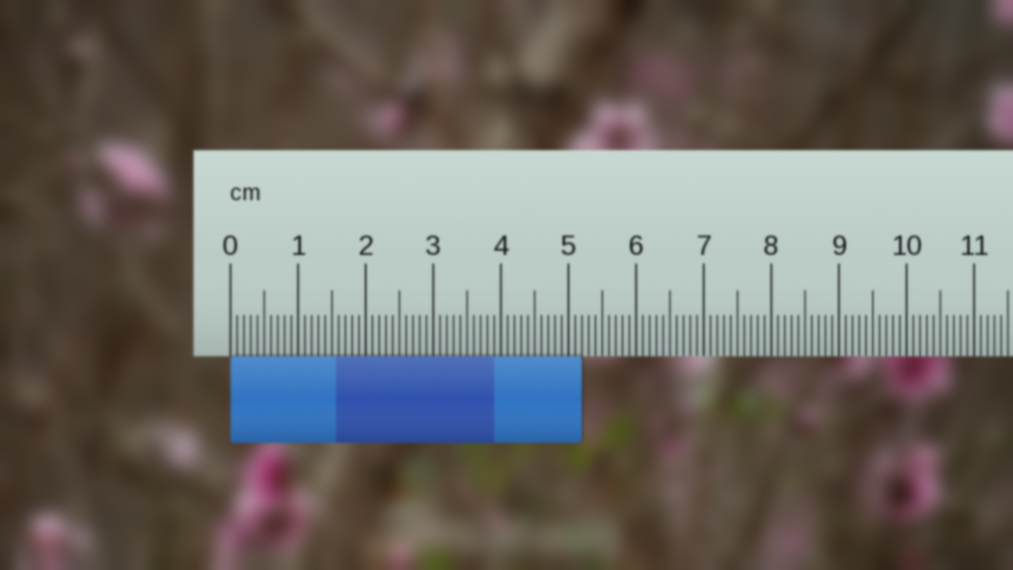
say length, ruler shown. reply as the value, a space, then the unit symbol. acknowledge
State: 5.2 cm
